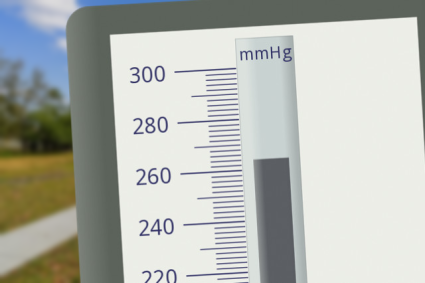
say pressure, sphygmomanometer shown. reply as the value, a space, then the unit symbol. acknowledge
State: 264 mmHg
